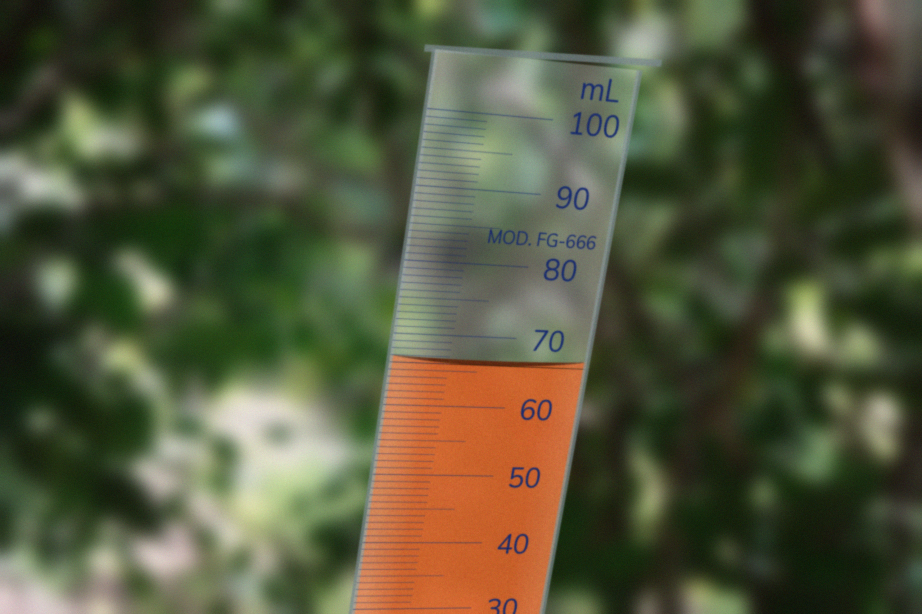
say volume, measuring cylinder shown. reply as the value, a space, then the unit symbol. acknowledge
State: 66 mL
